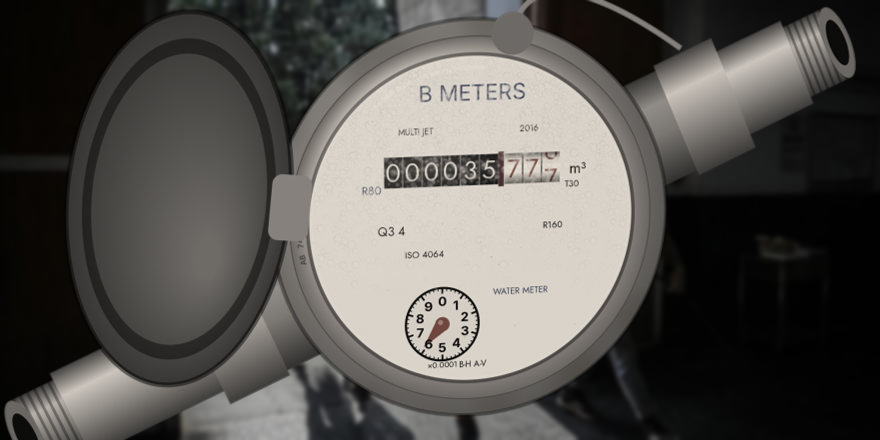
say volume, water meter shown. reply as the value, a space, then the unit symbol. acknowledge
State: 35.7766 m³
